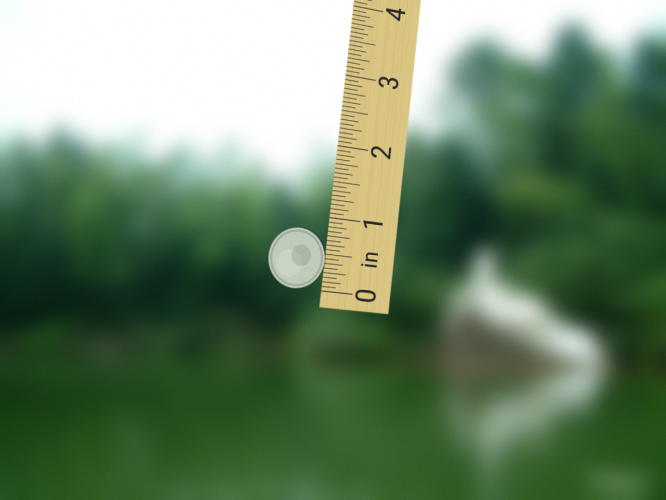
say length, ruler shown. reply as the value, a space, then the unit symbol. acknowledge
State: 0.8125 in
